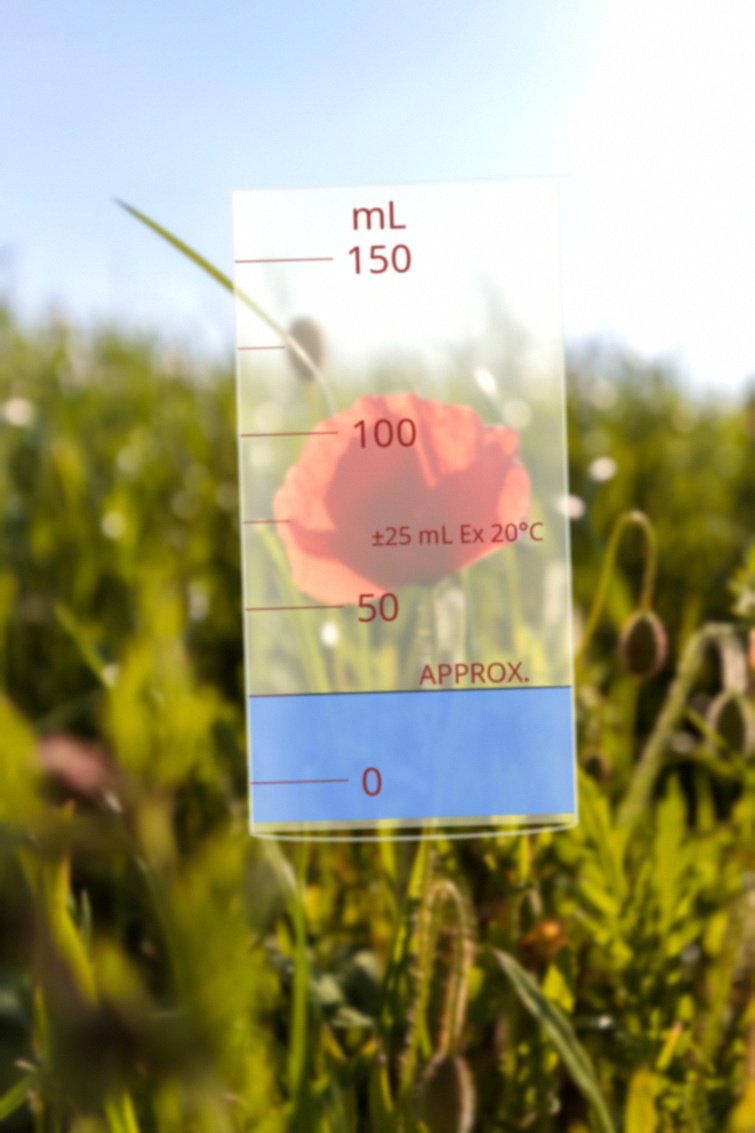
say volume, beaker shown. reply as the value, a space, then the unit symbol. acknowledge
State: 25 mL
